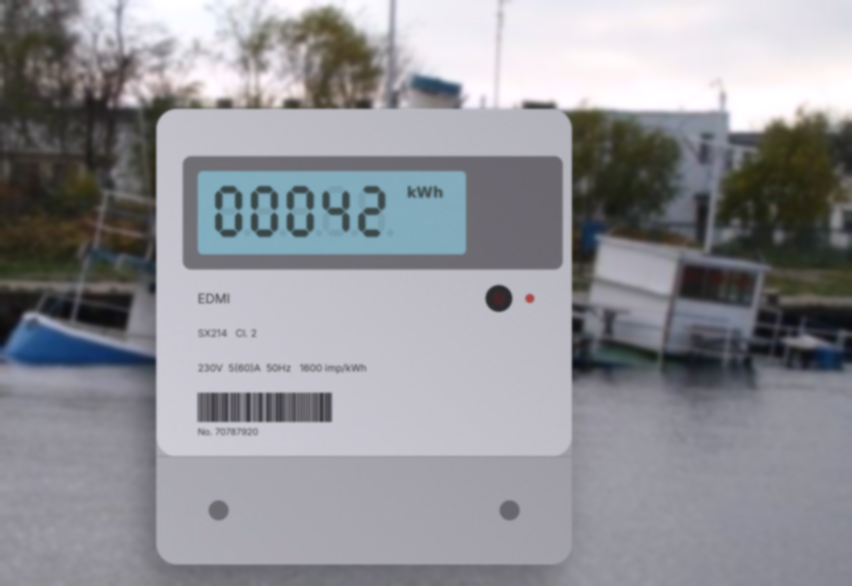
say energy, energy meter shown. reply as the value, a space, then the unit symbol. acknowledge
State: 42 kWh
